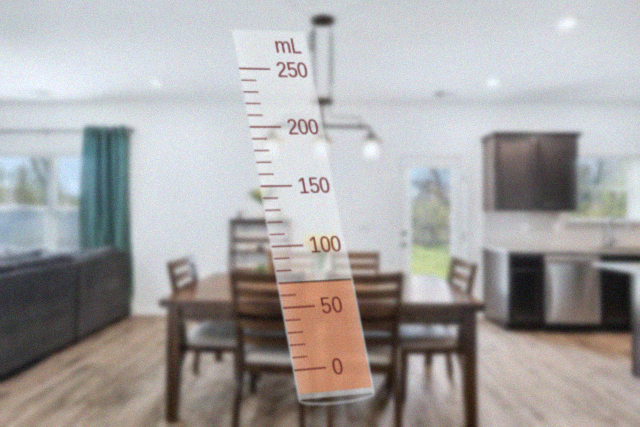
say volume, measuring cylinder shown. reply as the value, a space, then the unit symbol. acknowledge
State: 70 mL
